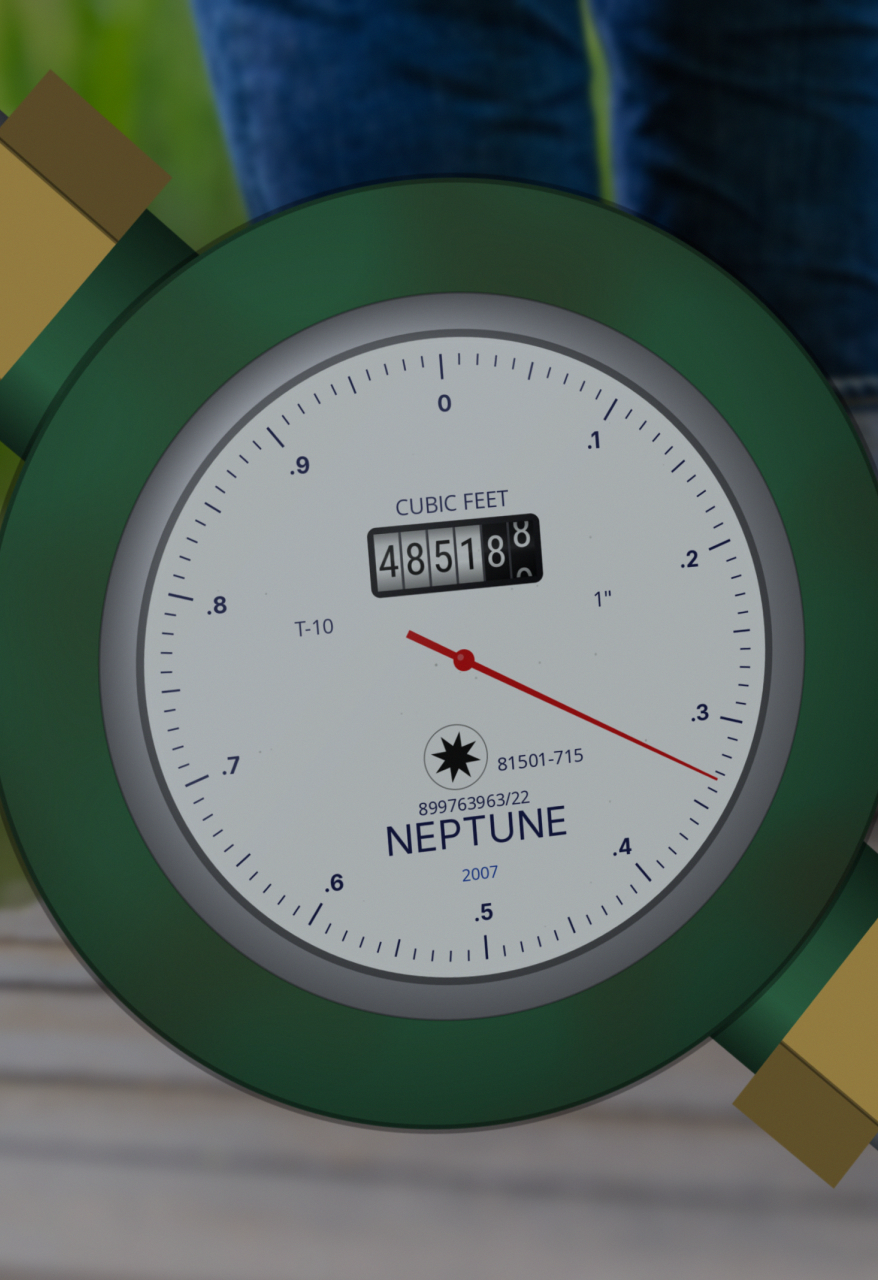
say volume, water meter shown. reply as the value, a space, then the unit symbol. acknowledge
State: 485188.33 ft³
